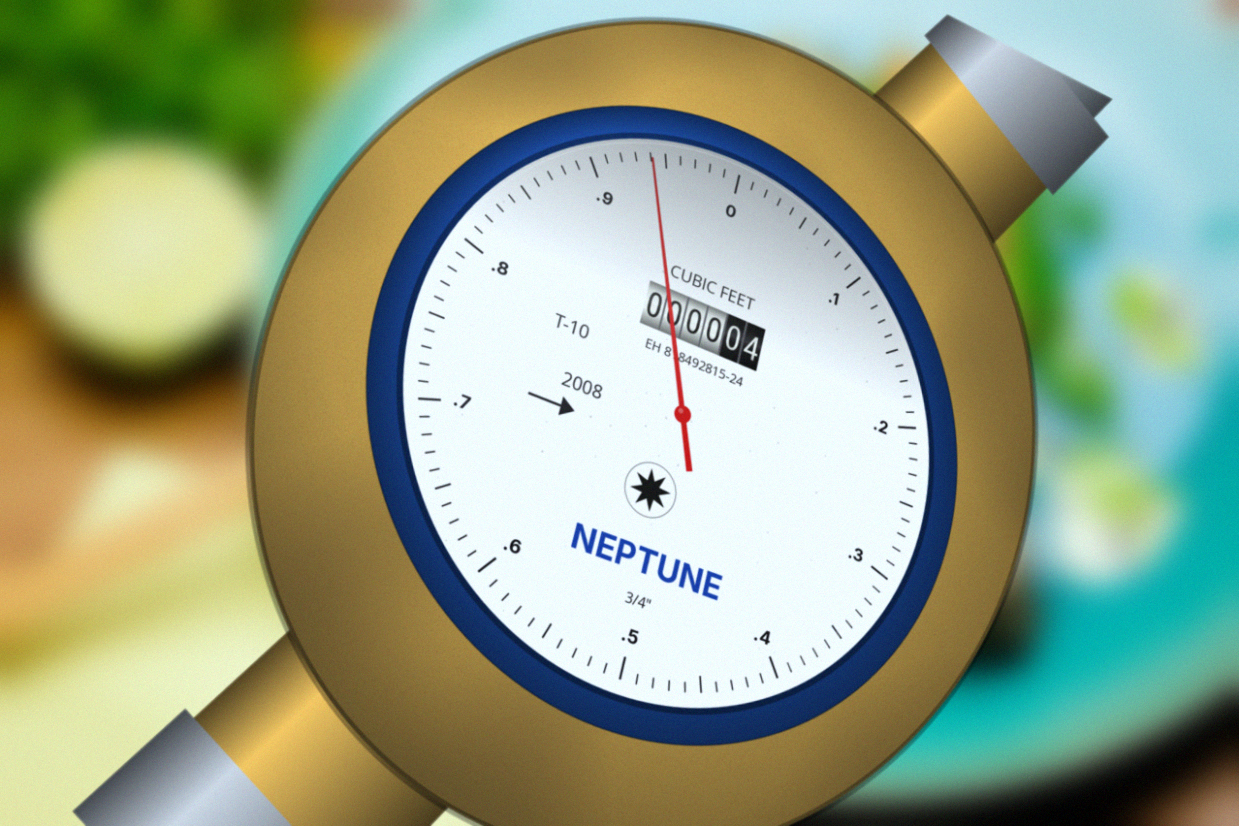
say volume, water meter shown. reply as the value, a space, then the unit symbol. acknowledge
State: 3.94 ft³
